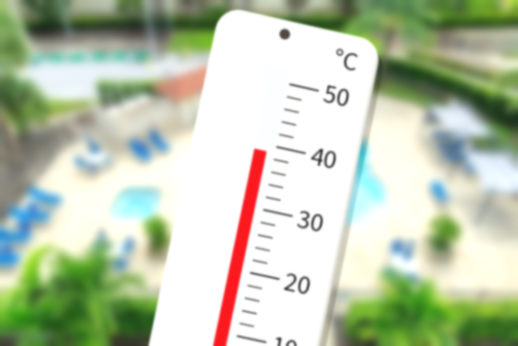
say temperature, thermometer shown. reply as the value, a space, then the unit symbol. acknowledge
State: 39 °C
